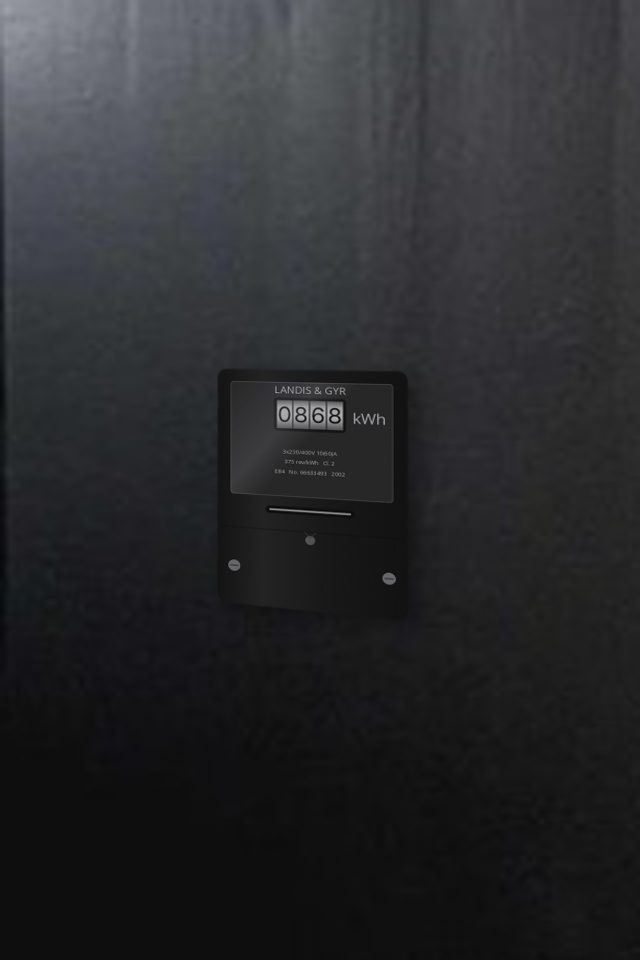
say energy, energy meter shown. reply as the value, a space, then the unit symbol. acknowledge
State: 868 kWh
